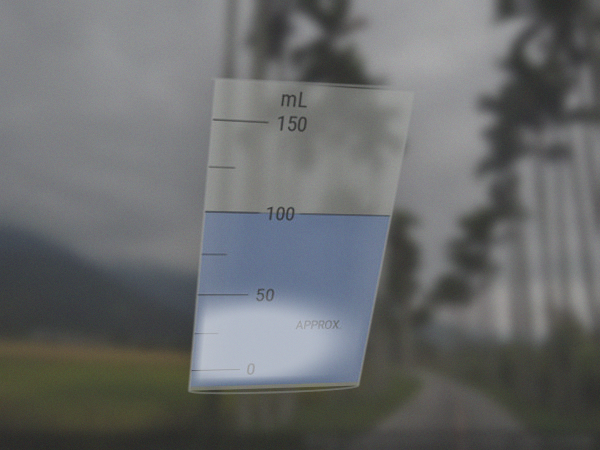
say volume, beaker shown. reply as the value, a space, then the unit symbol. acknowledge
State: 100 mL
